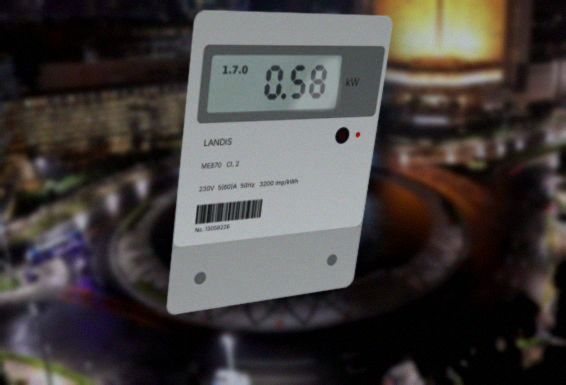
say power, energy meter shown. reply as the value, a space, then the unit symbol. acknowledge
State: 0.58 kW
